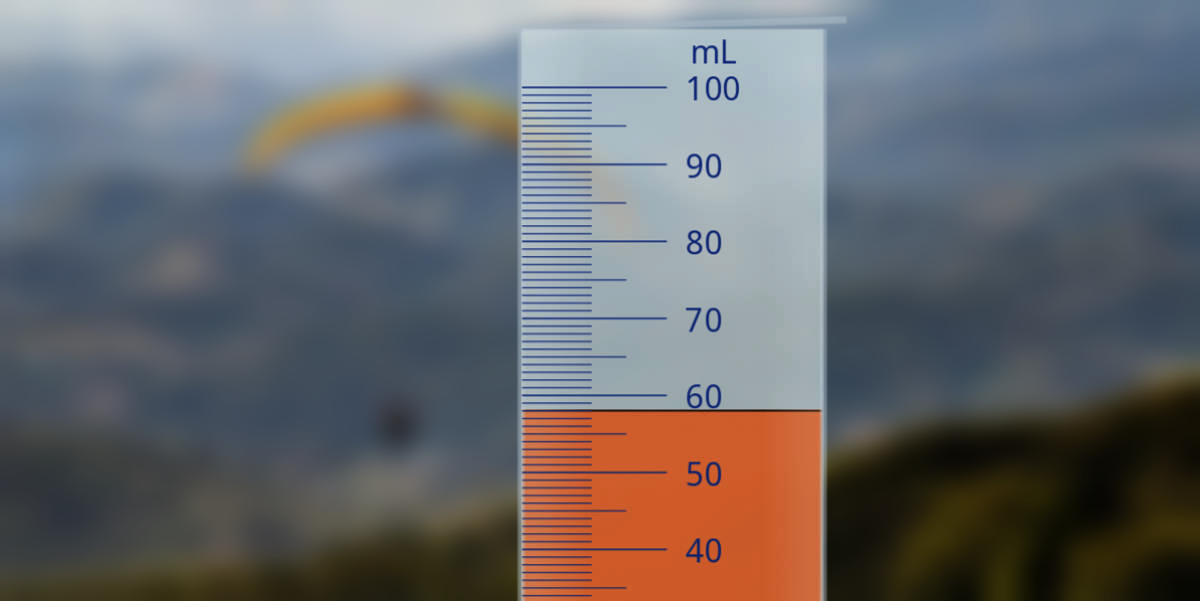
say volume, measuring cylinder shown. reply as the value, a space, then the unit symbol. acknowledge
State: 58 mL
